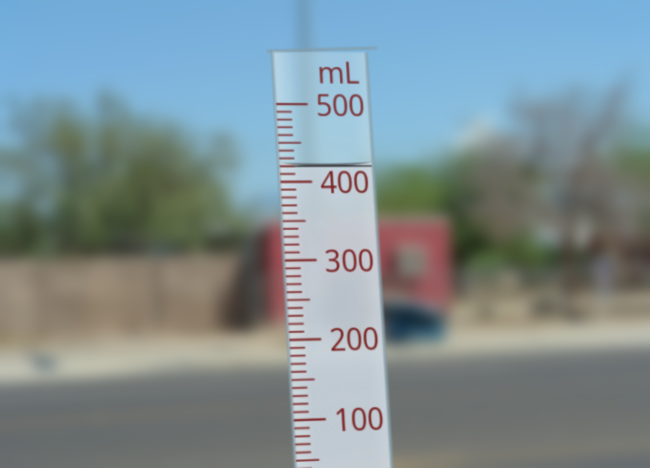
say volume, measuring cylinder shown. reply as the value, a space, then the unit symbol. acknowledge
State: 420 mL
